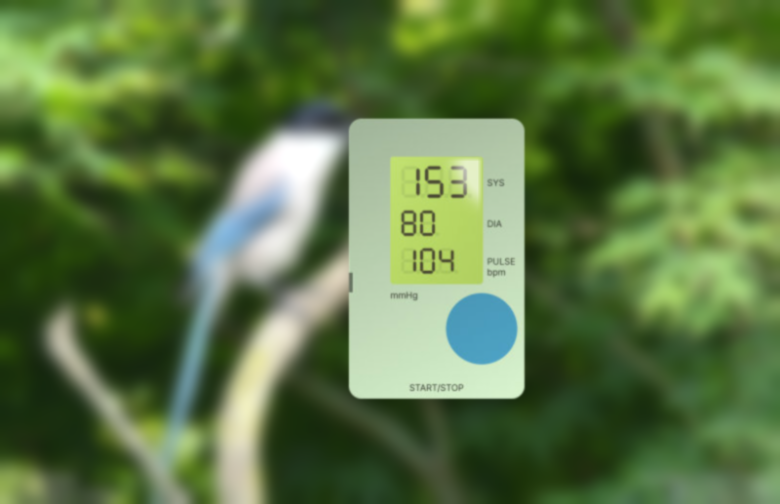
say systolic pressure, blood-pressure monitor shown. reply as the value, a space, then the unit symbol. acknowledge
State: 153 mmHg
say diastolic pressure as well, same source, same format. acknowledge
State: 80 mmHg
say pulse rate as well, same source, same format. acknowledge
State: 104 bpm
